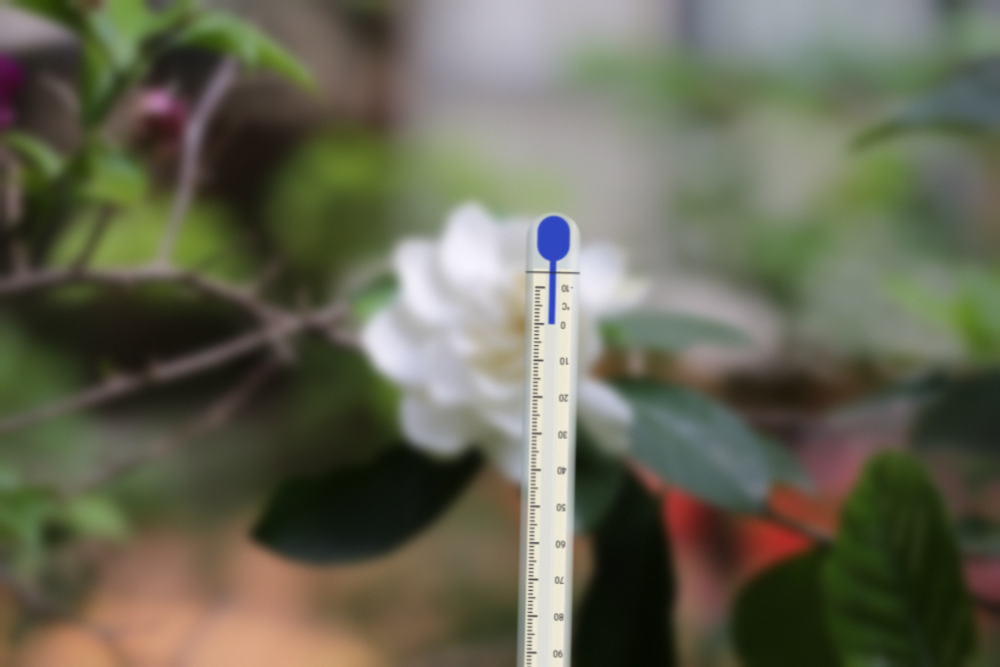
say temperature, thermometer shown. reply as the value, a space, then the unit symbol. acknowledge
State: 0 °C
